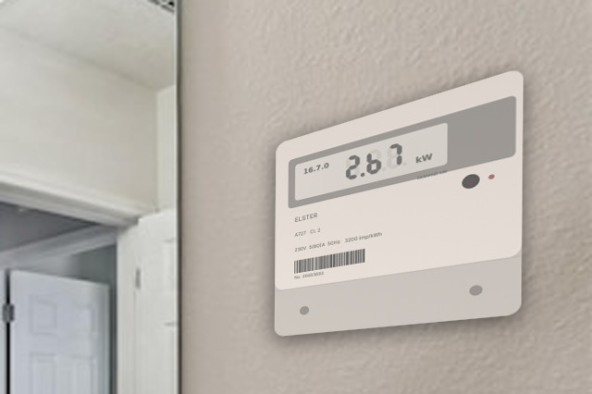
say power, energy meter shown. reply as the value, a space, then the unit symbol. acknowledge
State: 2.67 kW
